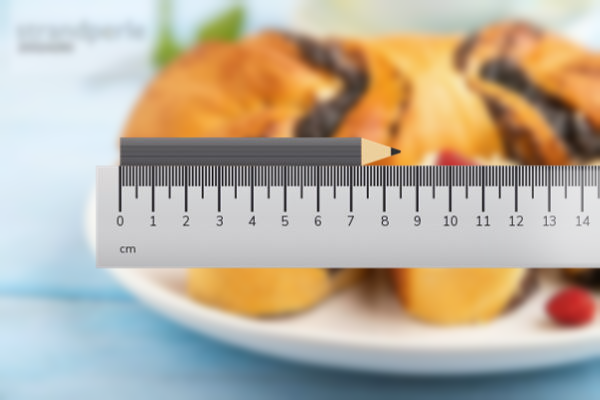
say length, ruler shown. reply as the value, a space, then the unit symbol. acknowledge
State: 8.5 cm
